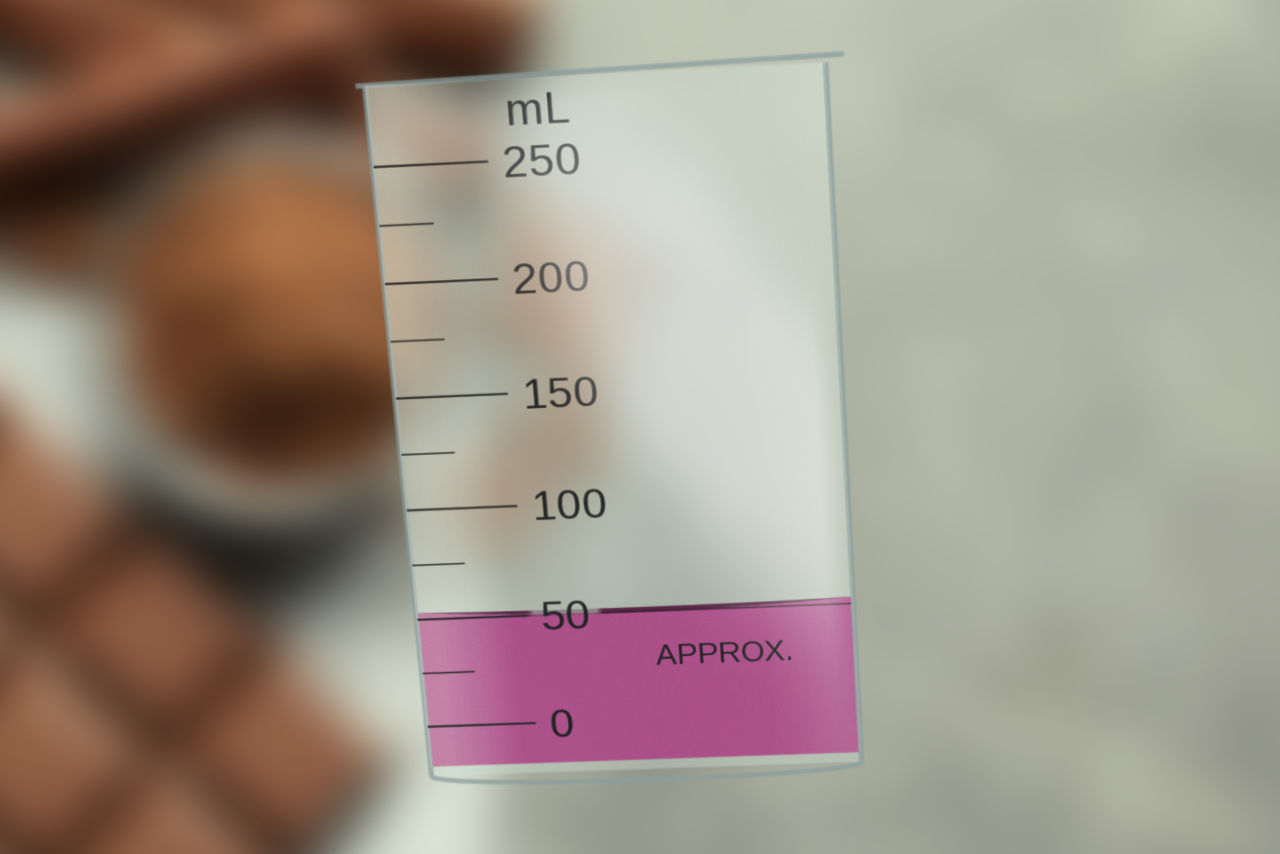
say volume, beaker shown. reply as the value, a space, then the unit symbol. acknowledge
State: 50 mL
